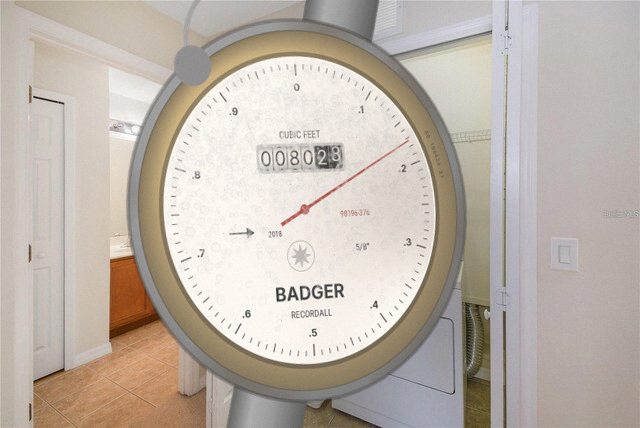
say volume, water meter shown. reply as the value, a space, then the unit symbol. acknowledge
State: 8023.17 ft³
